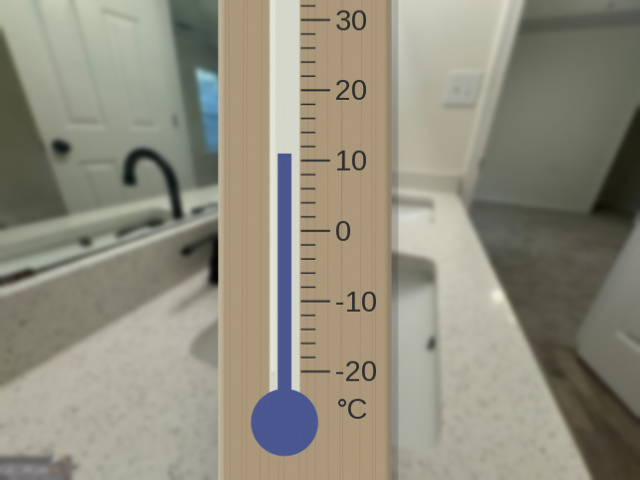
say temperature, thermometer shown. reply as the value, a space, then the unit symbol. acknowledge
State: 11 °C
